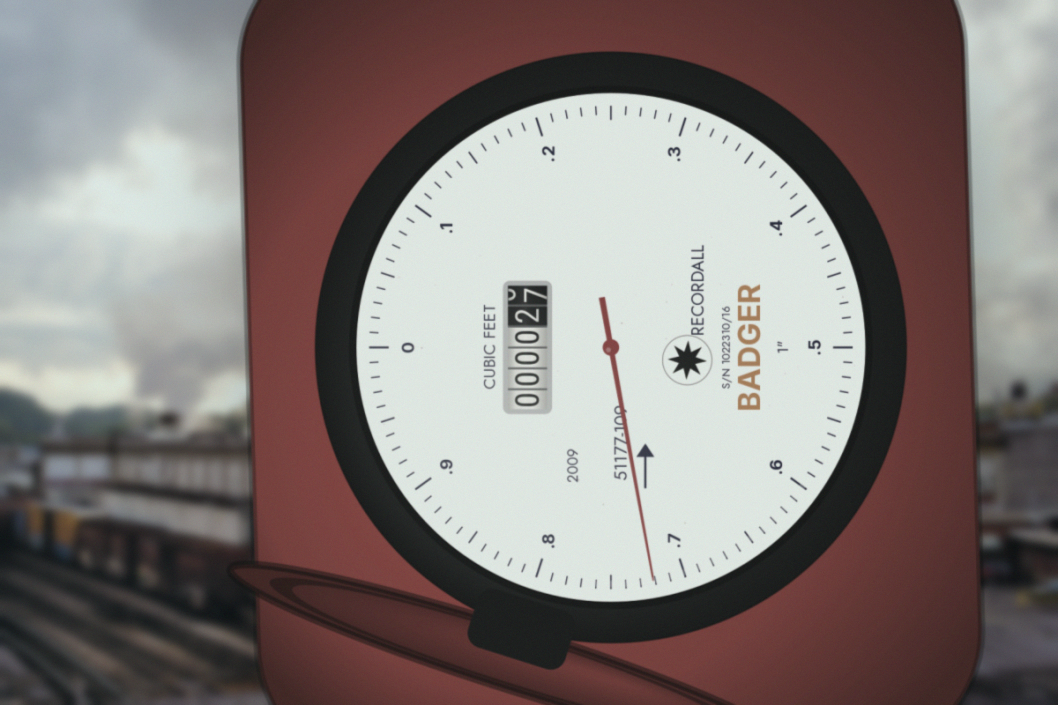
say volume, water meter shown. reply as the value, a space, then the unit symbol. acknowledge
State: 26.72 ft³
